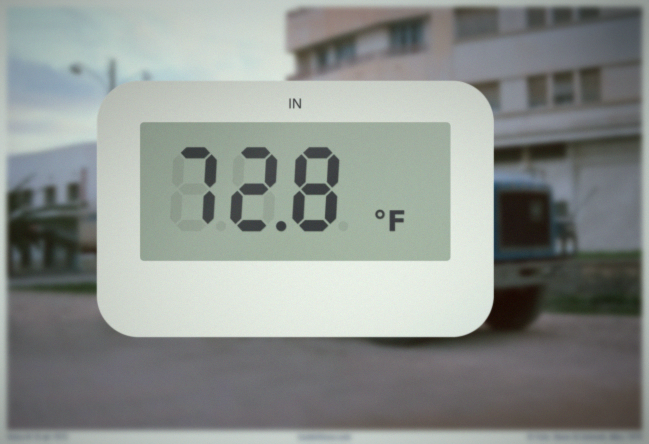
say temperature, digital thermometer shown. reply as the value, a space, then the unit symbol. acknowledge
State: 72.8 °F
